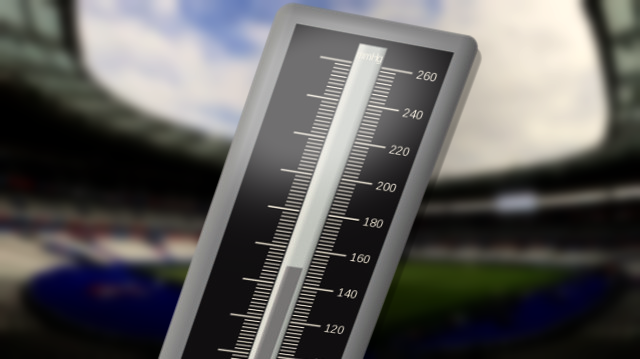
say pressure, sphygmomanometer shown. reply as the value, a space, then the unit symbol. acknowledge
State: 150 mmHg
